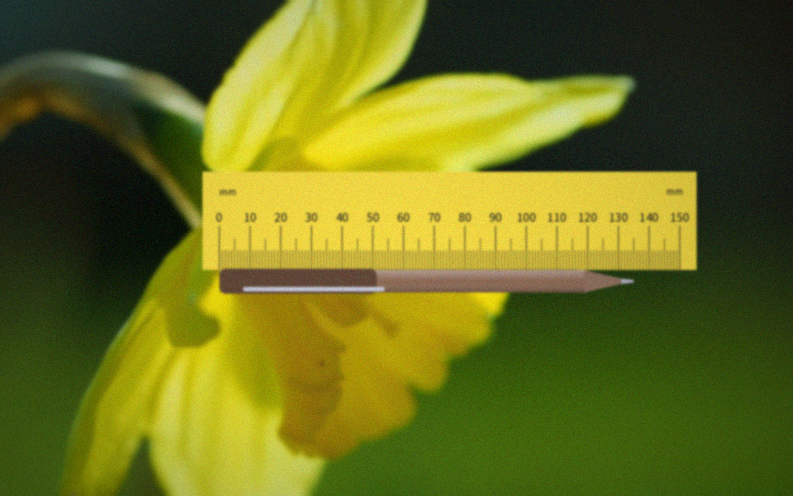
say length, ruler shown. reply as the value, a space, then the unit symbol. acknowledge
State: 135 mm
